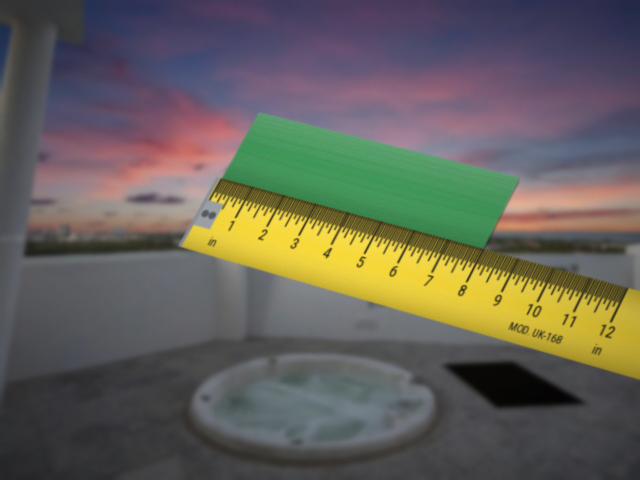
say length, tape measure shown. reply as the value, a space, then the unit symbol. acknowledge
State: 8 in
